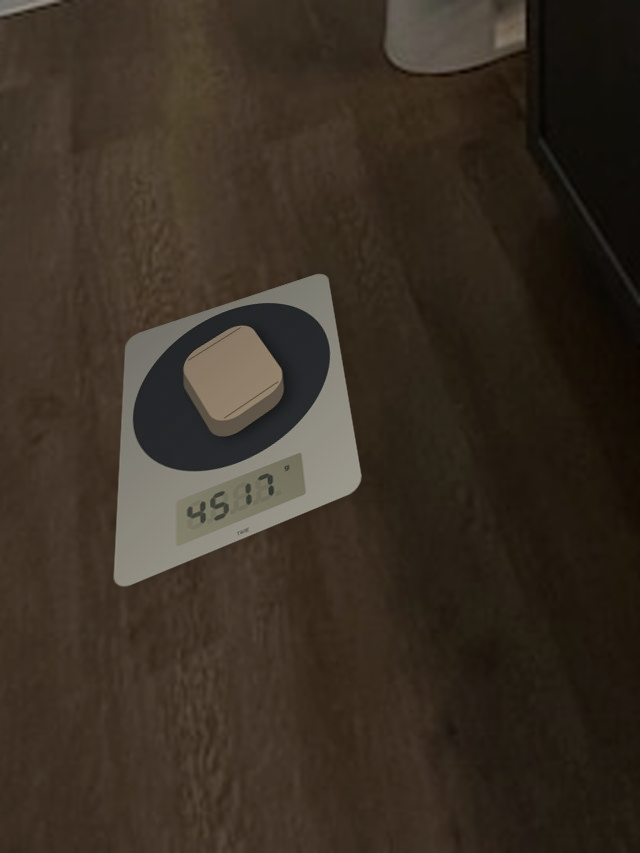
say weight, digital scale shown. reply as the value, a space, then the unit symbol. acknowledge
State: 4517 g
